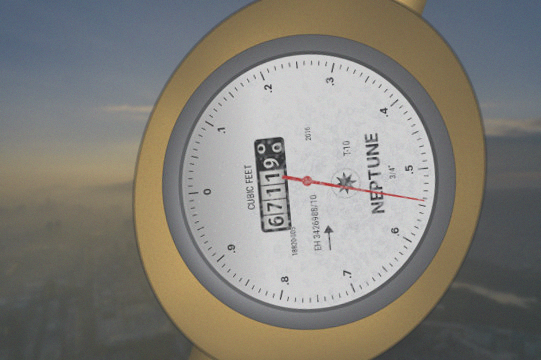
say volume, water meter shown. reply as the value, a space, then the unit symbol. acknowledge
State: 671198.54 ft³
